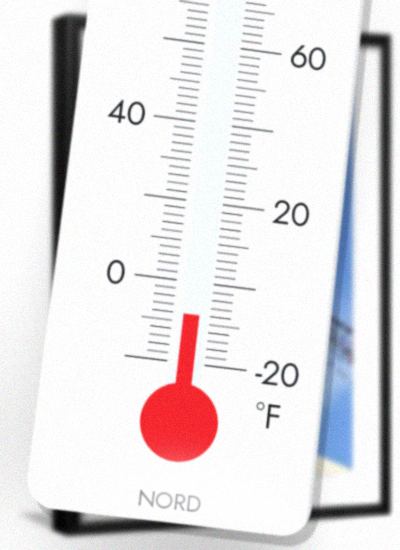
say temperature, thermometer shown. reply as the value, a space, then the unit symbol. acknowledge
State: -8 °F
